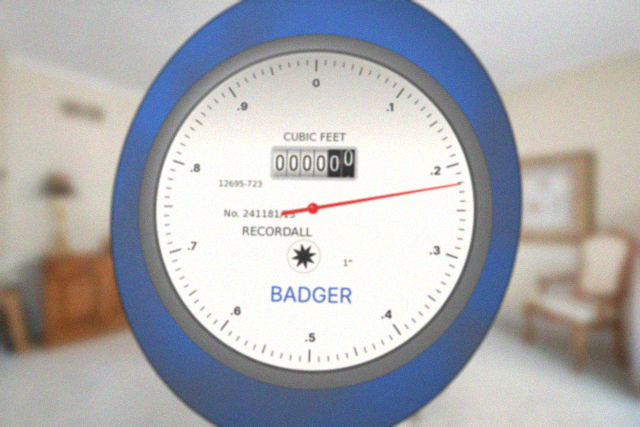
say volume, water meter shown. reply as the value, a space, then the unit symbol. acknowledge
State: 0.22 ft³
